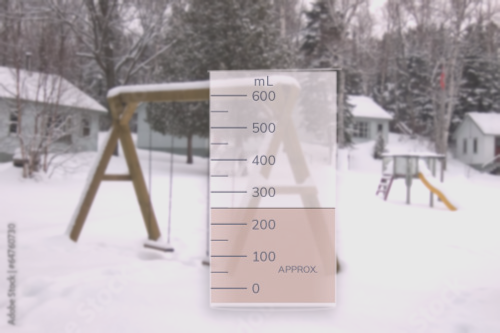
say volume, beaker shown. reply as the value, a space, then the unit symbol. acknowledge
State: 250 mL
